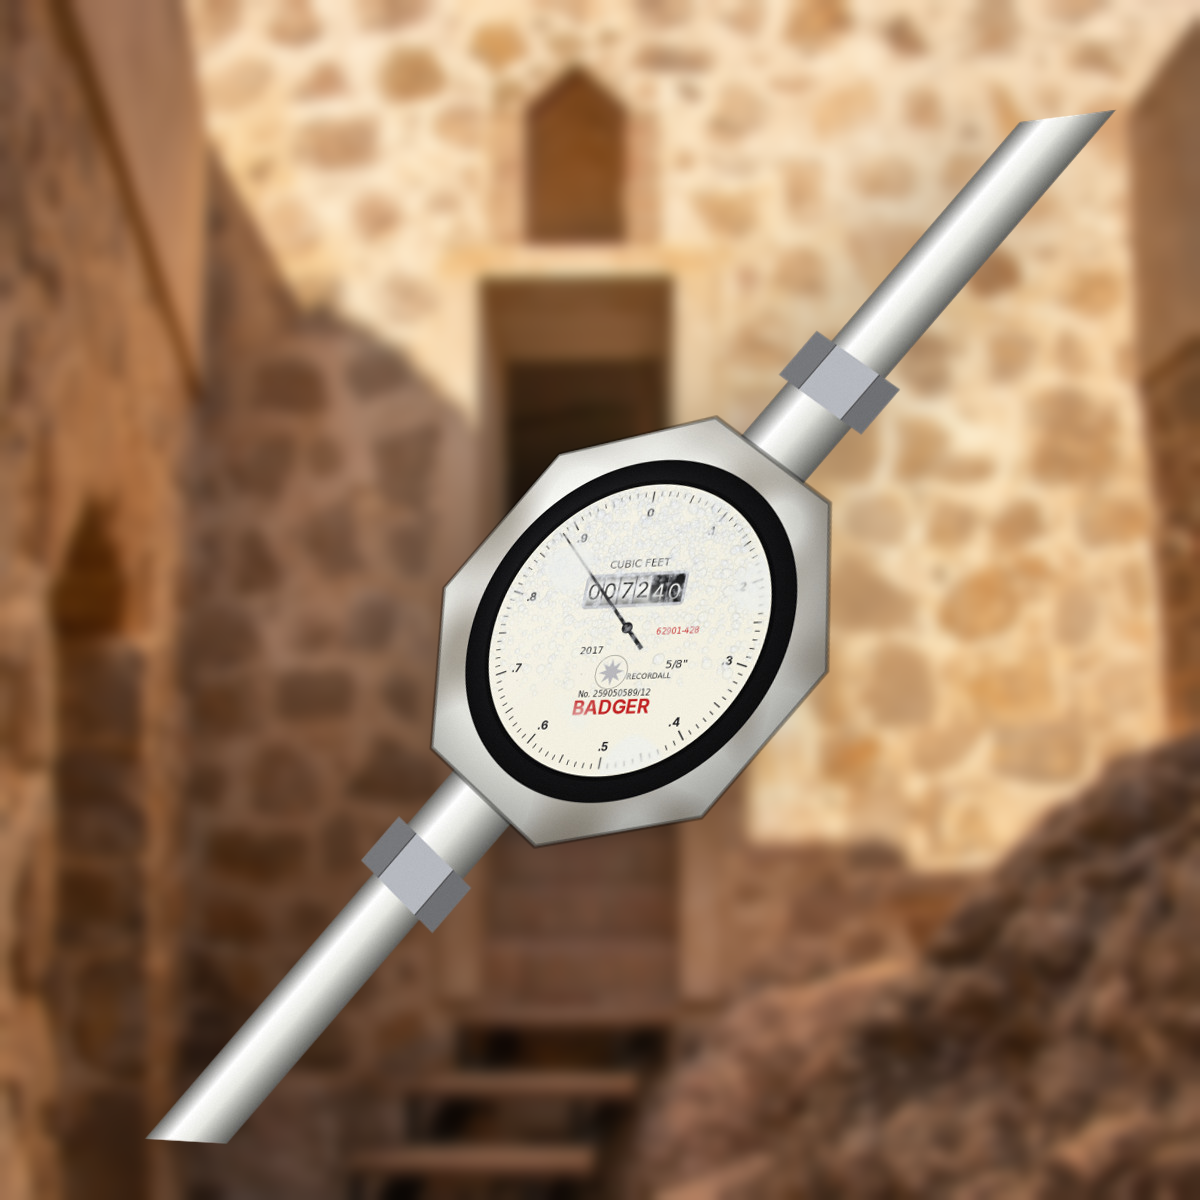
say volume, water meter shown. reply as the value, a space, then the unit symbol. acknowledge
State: 7239.88 ft³
